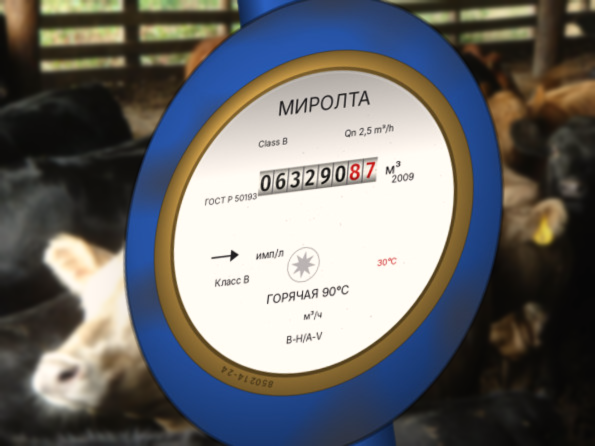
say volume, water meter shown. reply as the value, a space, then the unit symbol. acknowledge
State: 63290.87 m³
